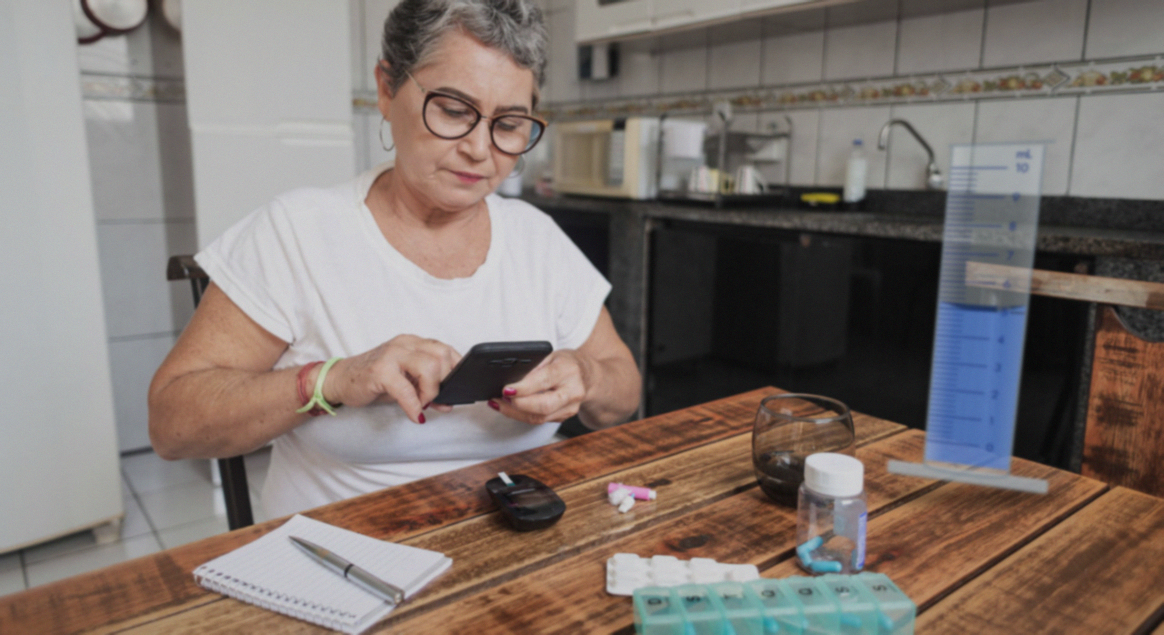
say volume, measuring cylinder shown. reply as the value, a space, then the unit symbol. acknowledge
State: 5 mL
